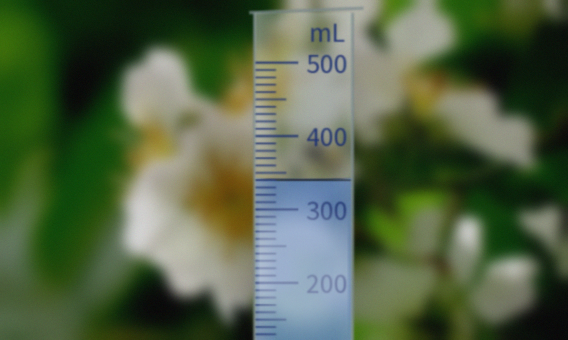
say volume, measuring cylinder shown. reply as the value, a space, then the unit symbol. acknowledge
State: 340 mL
